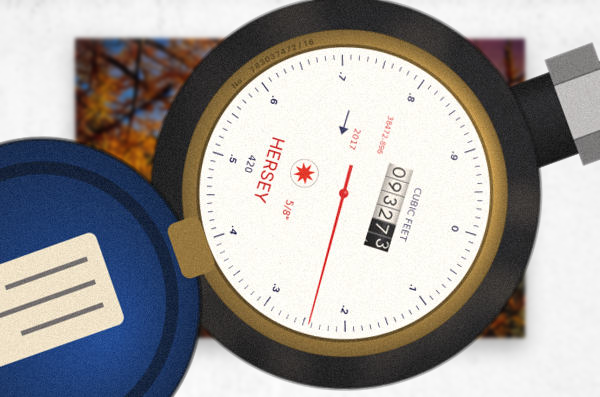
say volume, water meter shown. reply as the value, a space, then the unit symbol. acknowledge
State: 93273.24 ft³
